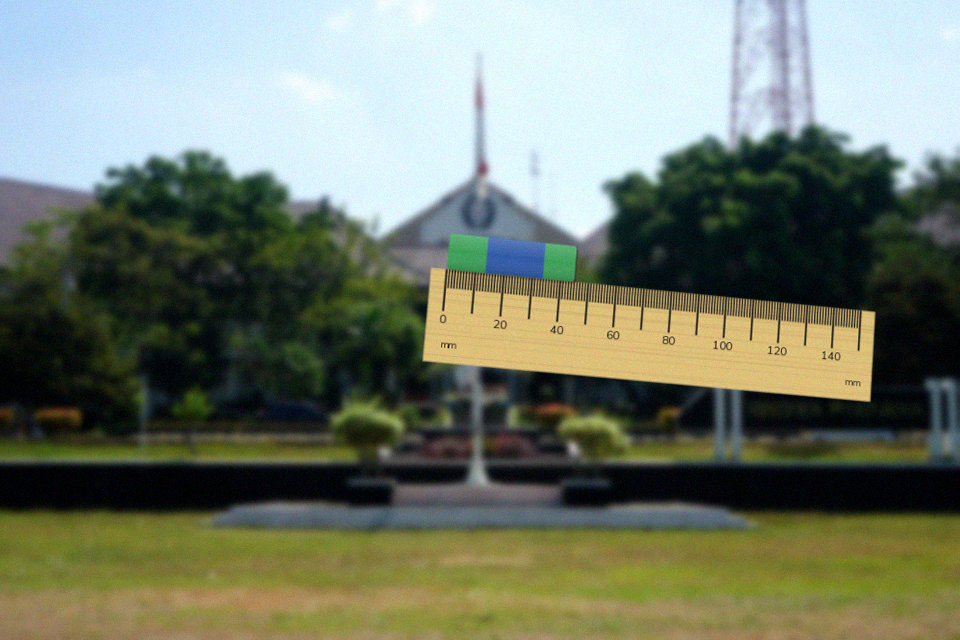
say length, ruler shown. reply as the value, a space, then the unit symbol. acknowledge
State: 45 mm
